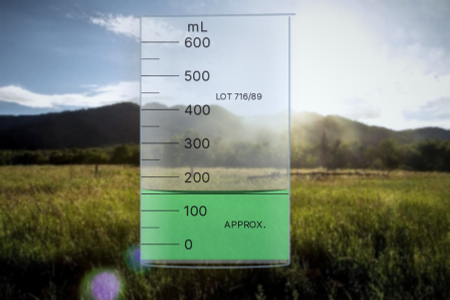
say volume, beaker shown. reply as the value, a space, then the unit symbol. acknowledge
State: 150 mL
